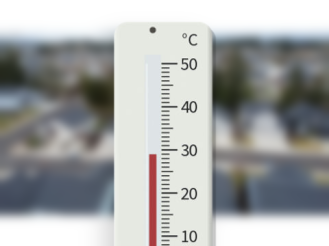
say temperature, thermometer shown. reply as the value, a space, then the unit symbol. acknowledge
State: 29 °C
